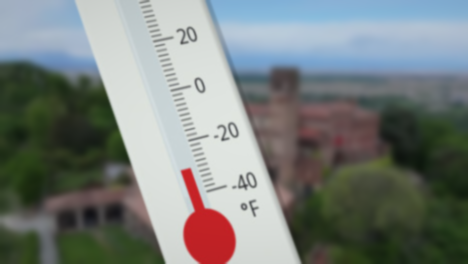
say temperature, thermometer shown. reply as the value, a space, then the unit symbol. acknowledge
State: -30 °F
